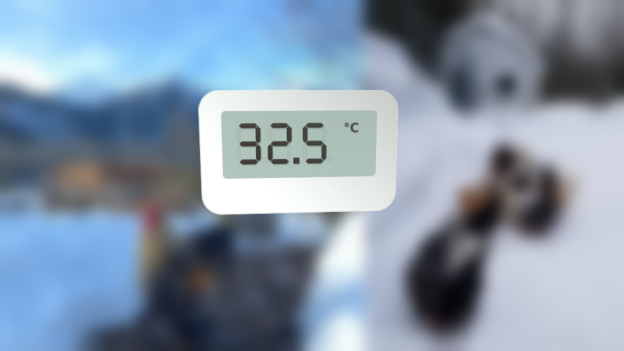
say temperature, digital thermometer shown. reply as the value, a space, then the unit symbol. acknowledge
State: 32.5 °C
